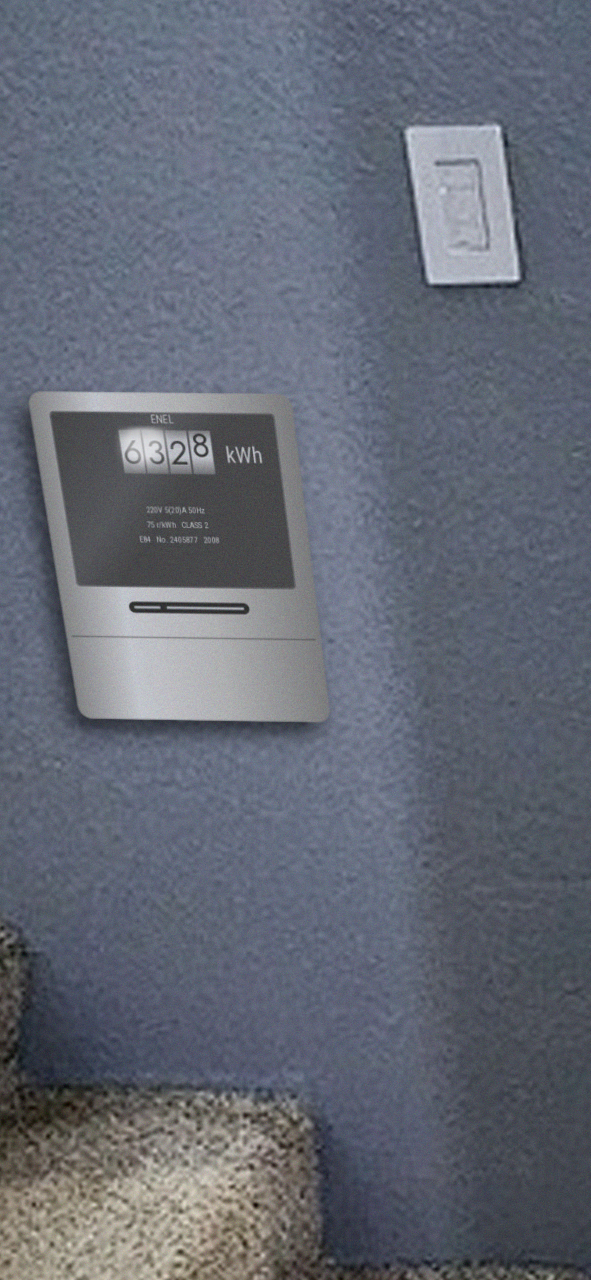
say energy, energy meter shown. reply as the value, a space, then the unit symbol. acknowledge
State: 6328 kWh
